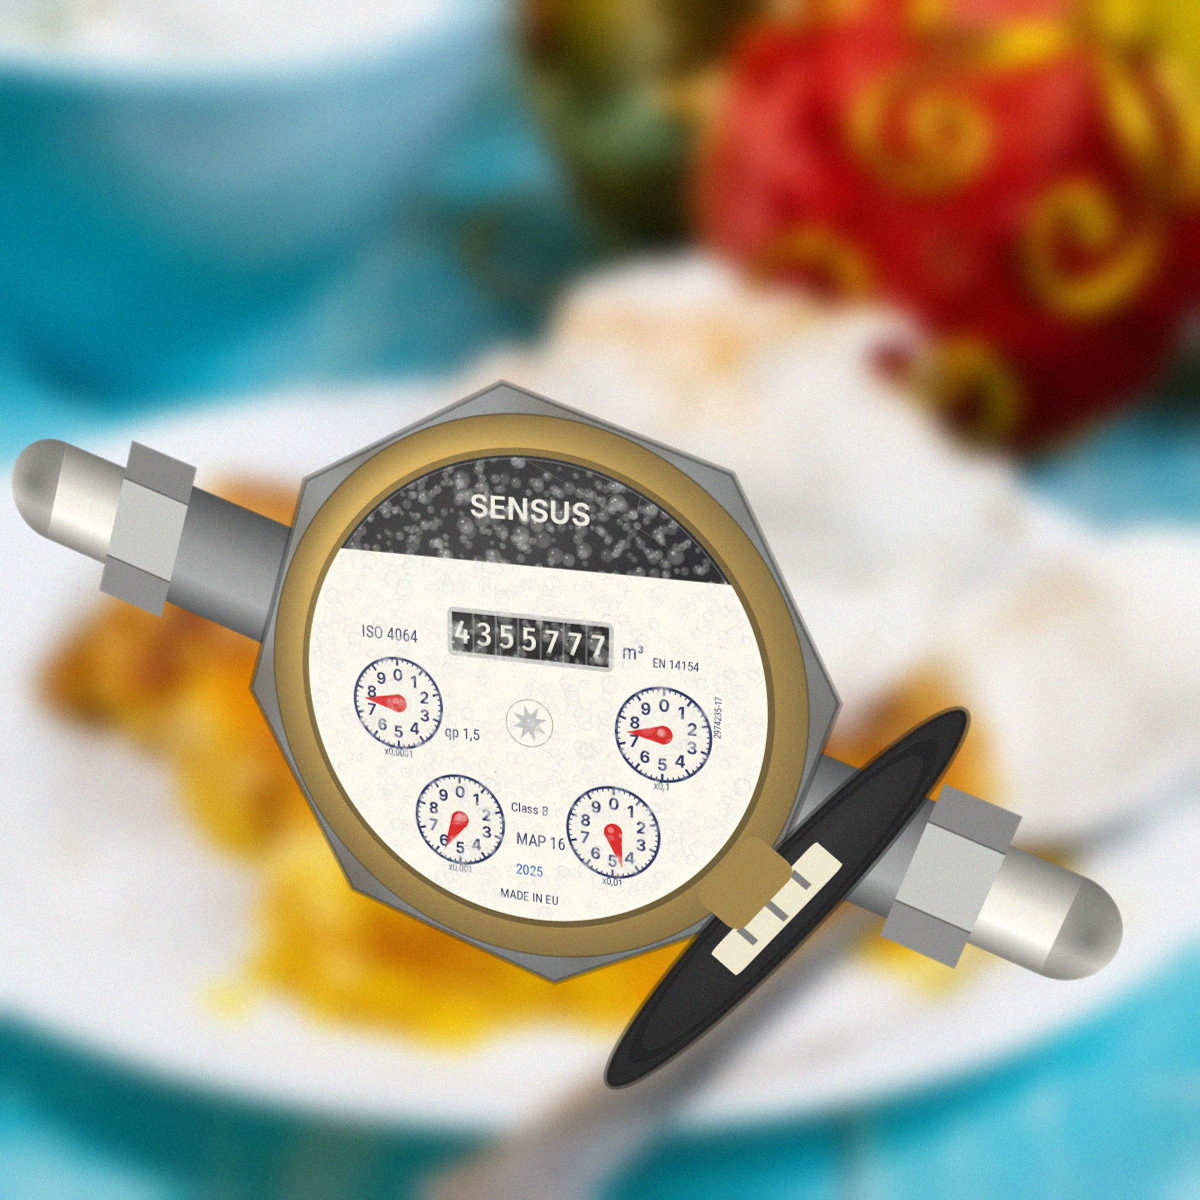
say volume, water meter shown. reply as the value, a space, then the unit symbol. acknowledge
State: 4355777.7457 m³
